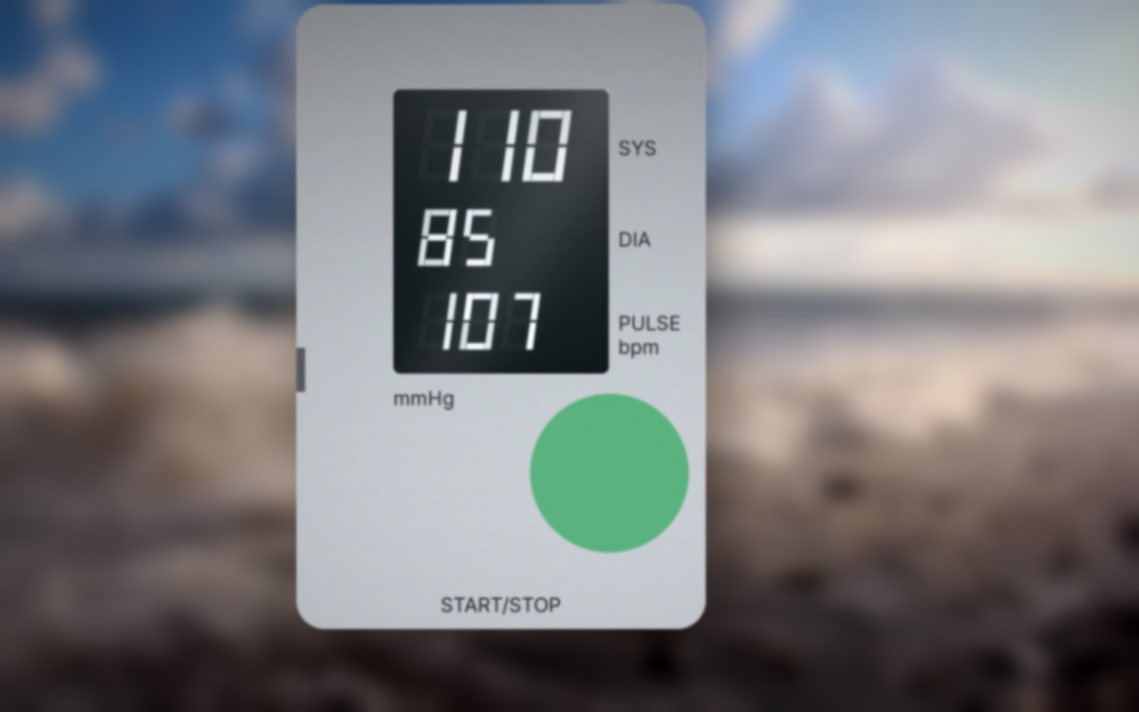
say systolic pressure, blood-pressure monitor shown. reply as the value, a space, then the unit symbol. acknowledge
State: 110 mmHg
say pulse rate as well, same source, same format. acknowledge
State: 107 bpm
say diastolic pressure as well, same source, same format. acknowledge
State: 85 mmHg
